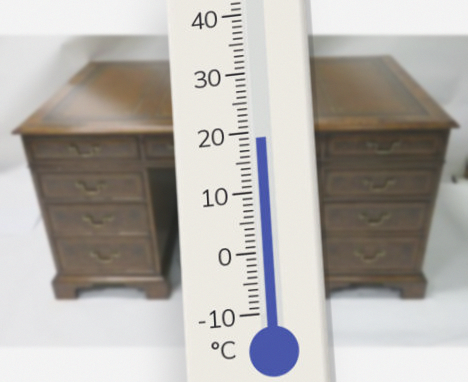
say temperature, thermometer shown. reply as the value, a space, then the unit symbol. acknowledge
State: 19 °C
